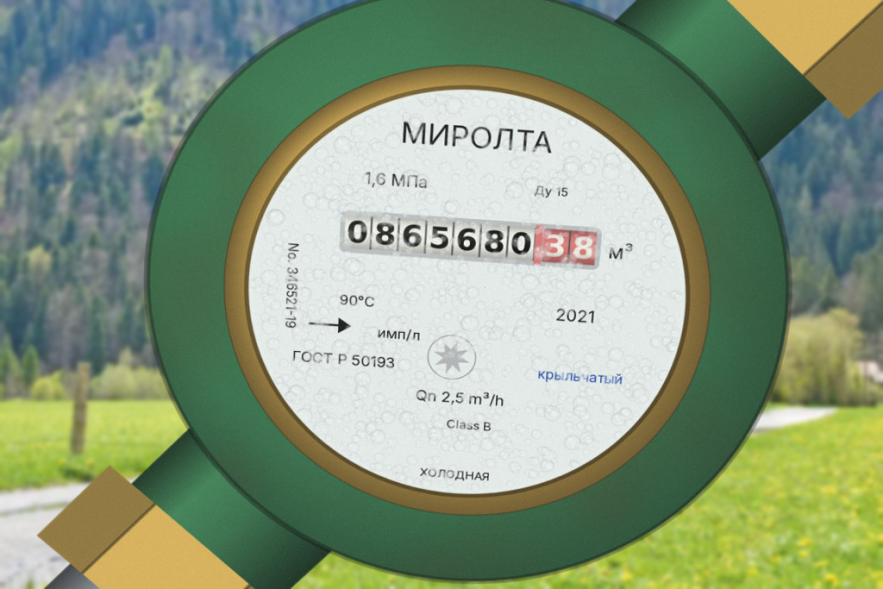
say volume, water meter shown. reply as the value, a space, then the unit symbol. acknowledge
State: 865680.38 m³
